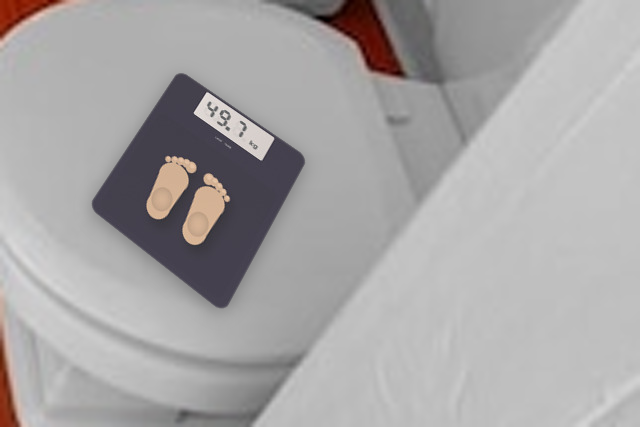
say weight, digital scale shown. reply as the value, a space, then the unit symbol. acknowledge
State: 49.7 kg
